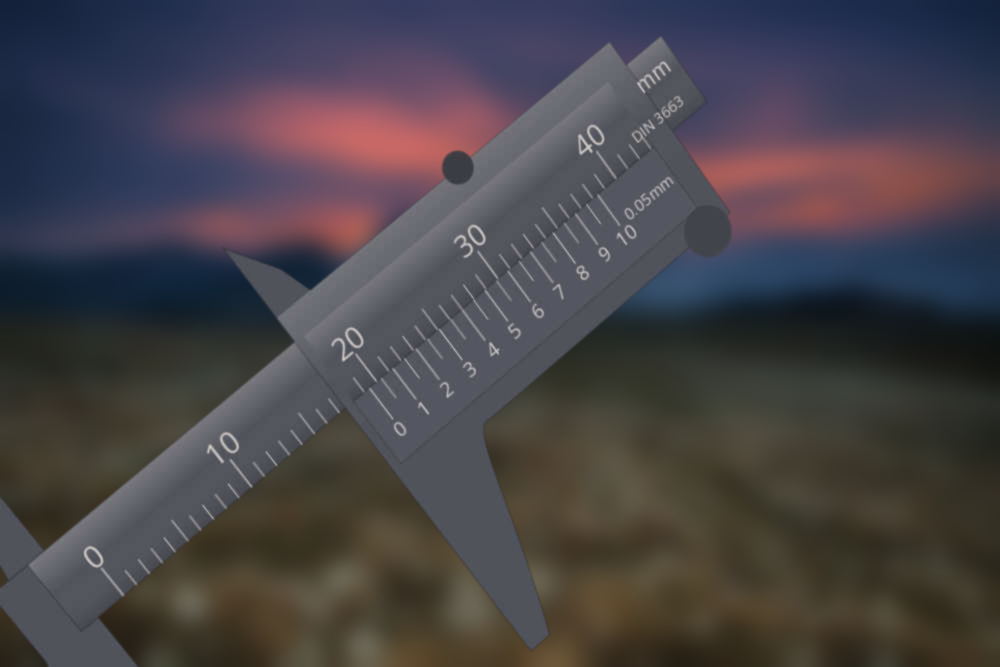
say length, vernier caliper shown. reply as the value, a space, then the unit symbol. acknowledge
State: 19.4 mm
